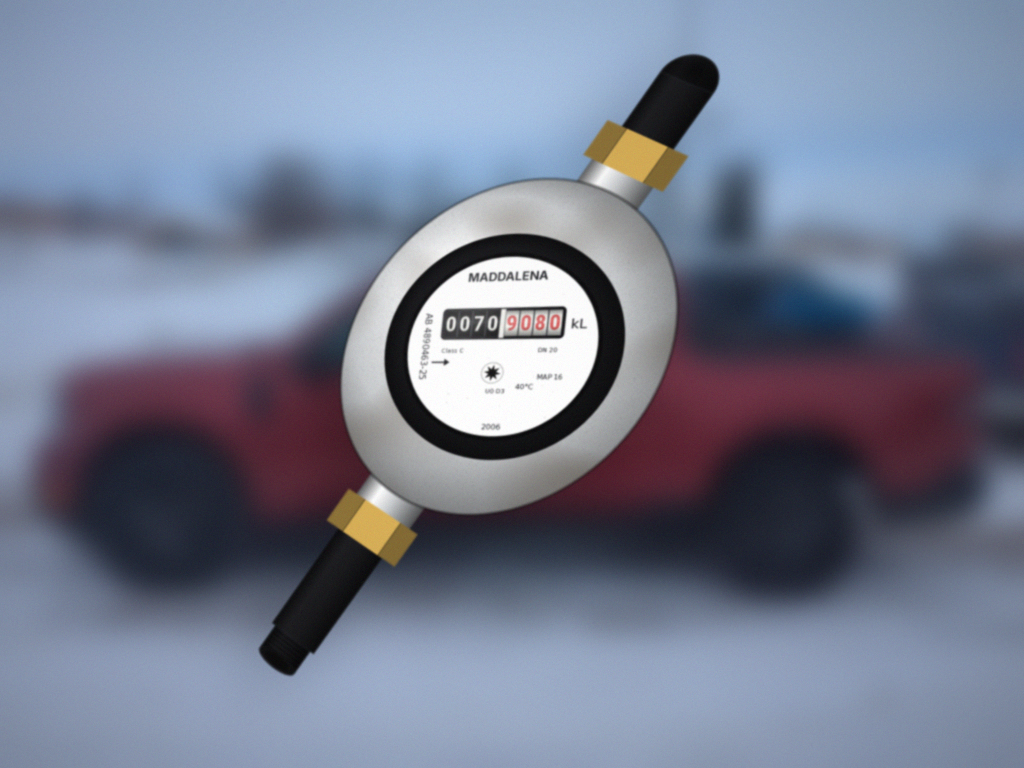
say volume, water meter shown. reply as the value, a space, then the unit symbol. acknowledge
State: 70.9080 kL
